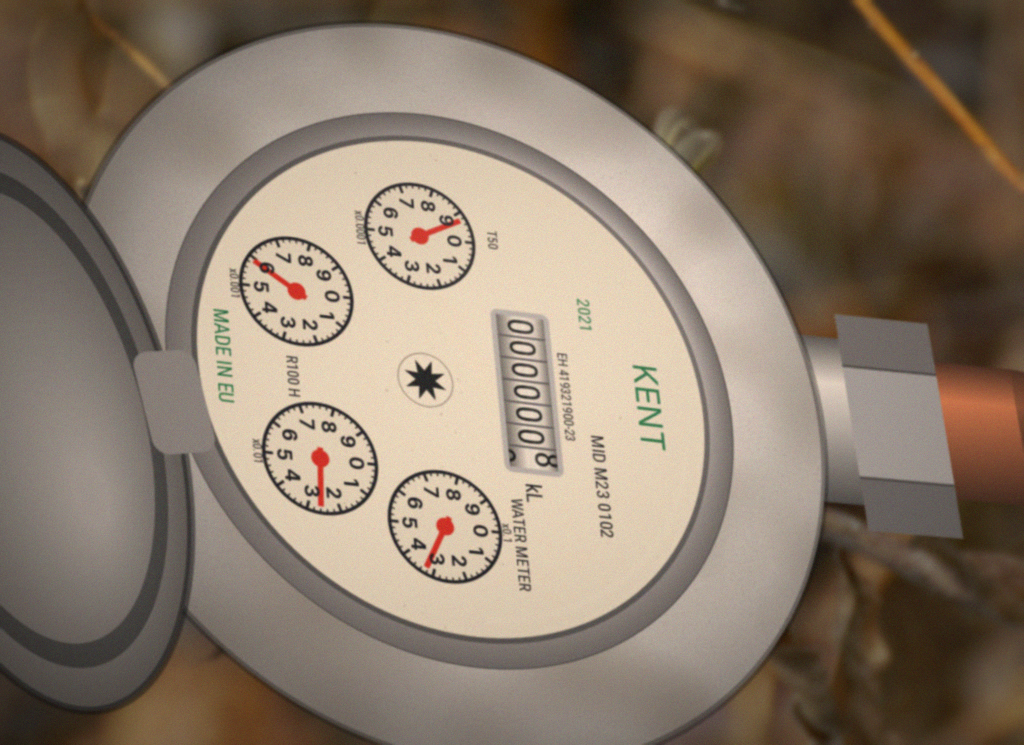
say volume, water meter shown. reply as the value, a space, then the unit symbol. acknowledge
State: 8.3259 kL
